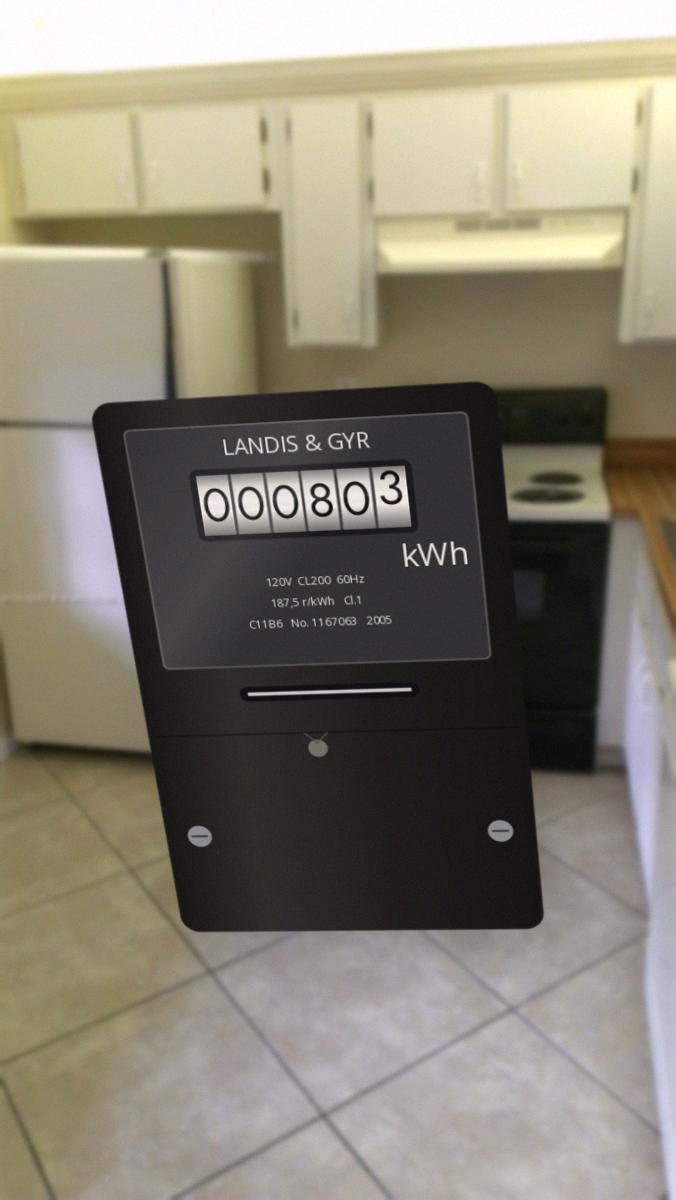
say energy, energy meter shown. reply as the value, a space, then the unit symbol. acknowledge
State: 803 kWh
